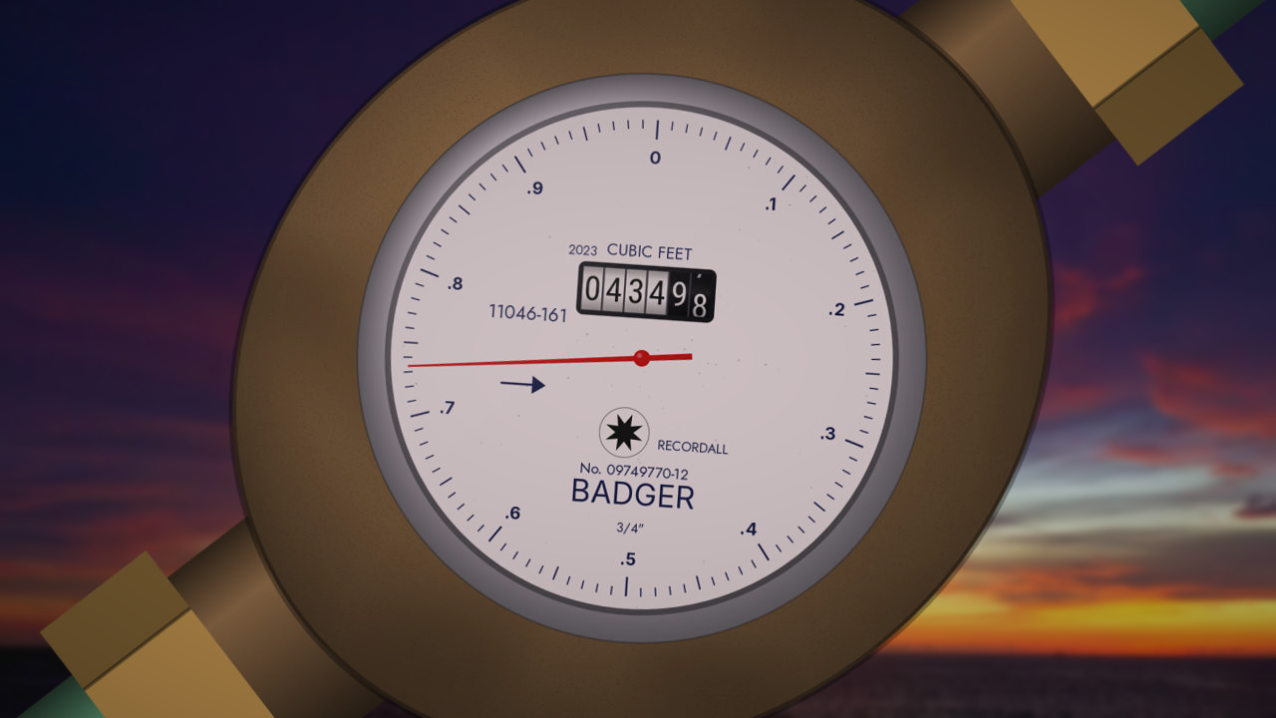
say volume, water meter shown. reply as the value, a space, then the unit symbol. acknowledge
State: 43497.73 ft³
